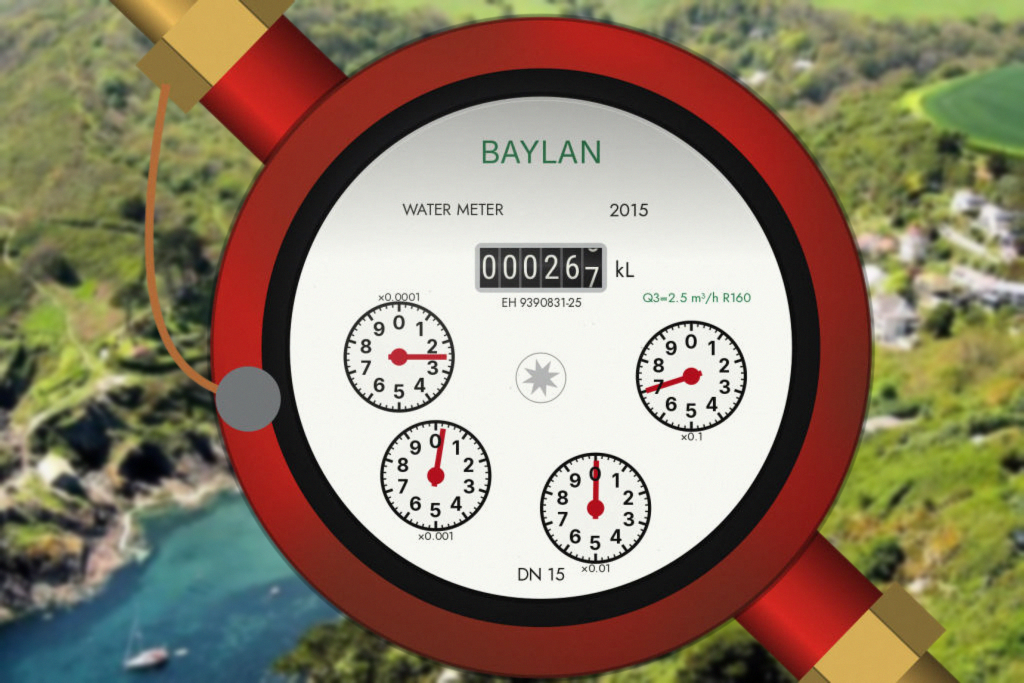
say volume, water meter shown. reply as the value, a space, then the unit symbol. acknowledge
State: 266.7002 kL
